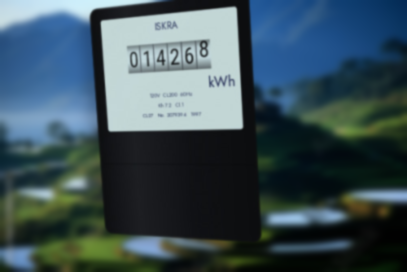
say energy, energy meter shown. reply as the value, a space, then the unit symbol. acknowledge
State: 14268 kWh
